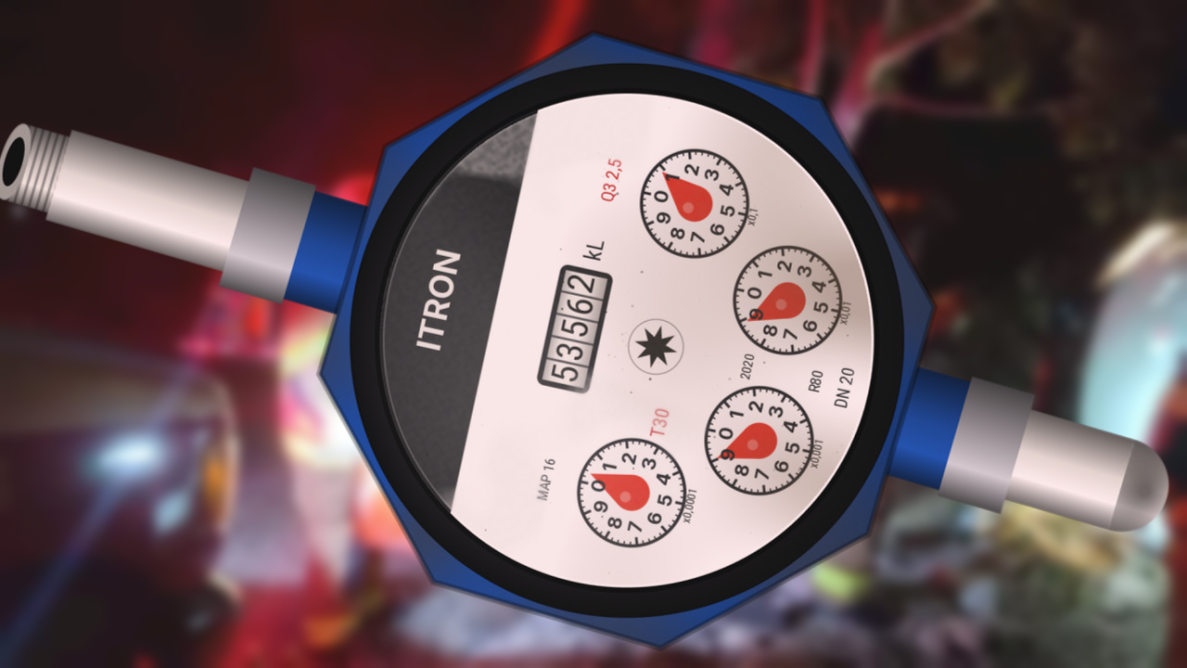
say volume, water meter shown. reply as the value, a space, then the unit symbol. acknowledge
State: 53562.0890 kL
